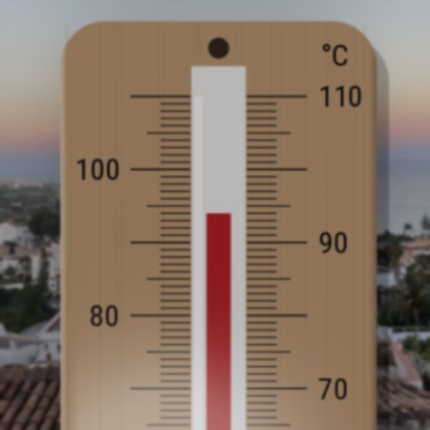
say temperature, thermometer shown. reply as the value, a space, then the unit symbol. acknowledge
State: 94 °C
